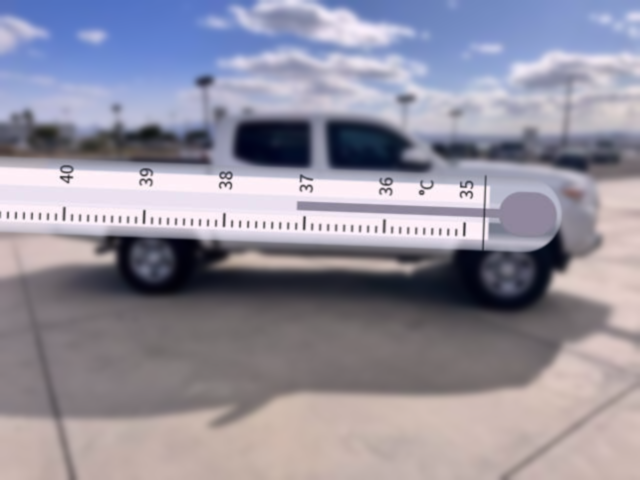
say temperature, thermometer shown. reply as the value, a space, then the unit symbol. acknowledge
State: 37.1 °C
